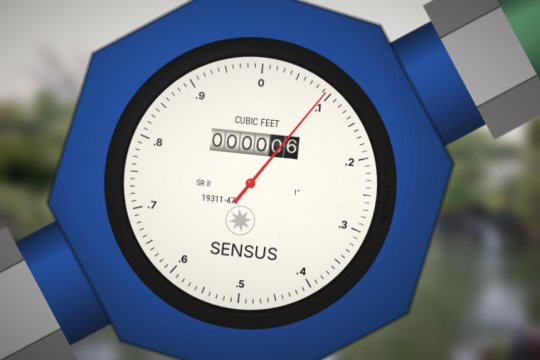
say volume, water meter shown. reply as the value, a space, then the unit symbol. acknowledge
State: 6.09 ft³
